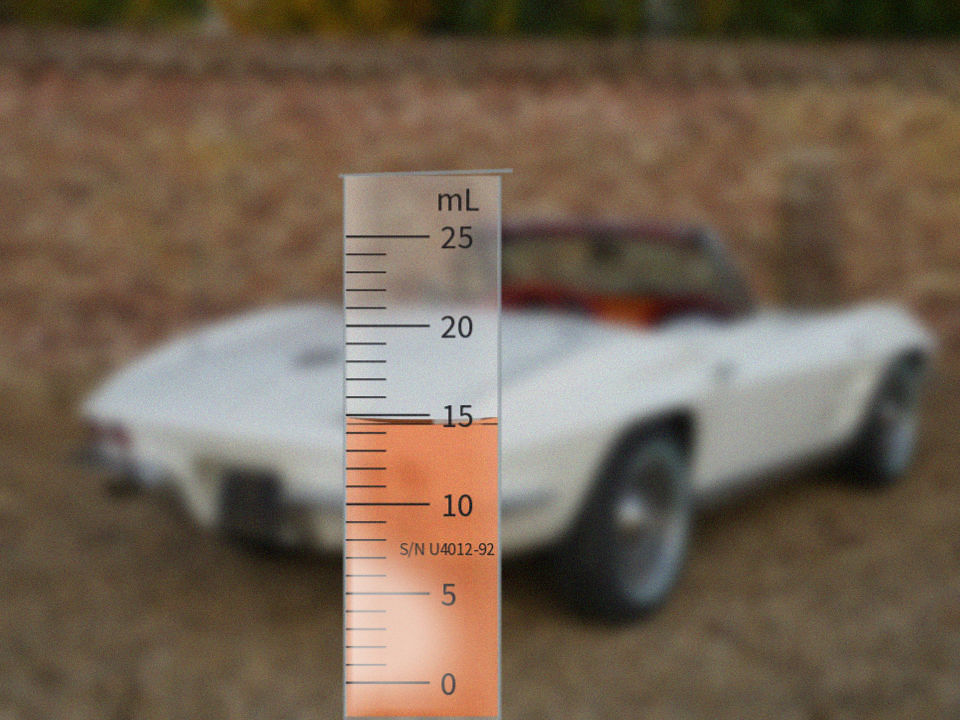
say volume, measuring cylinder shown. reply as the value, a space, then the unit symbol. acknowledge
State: 14.5 mL
